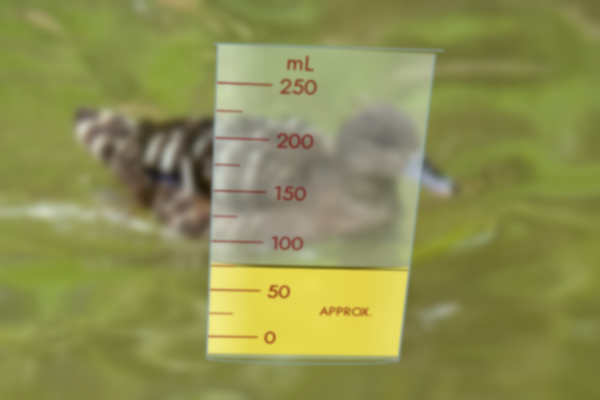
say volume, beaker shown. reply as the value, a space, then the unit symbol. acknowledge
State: 75 mL
